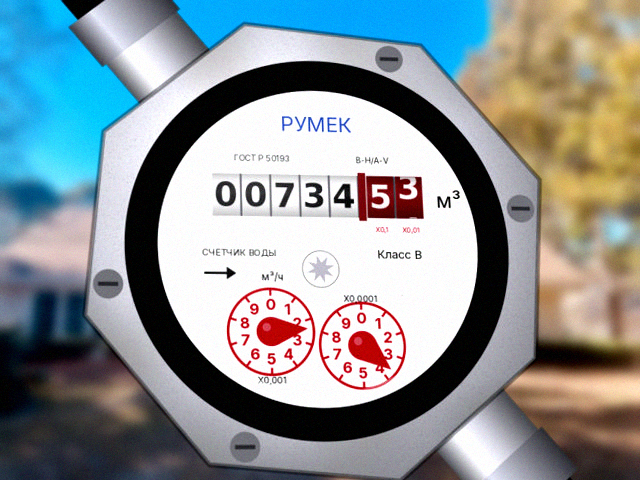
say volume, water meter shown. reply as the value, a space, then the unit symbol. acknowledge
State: 734.5323 m³
